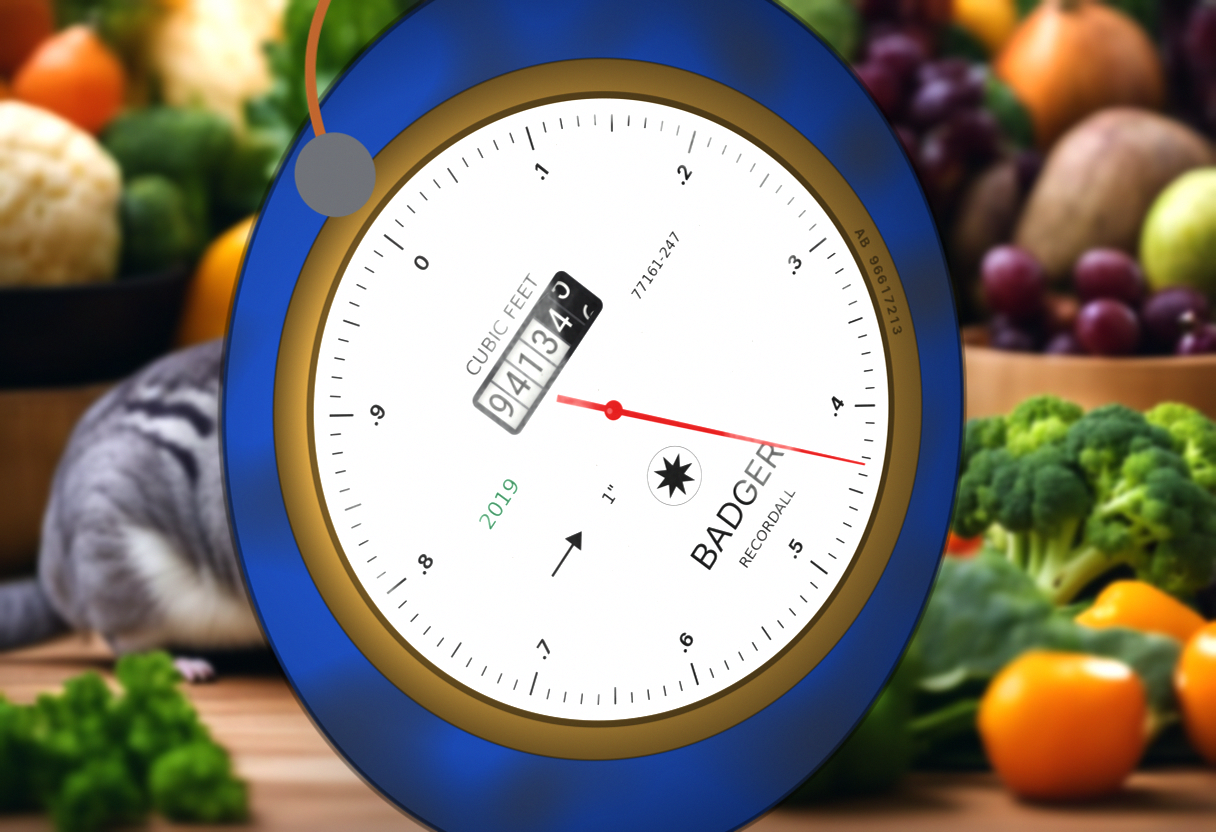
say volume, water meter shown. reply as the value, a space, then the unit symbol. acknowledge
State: 941345.43 ft³
